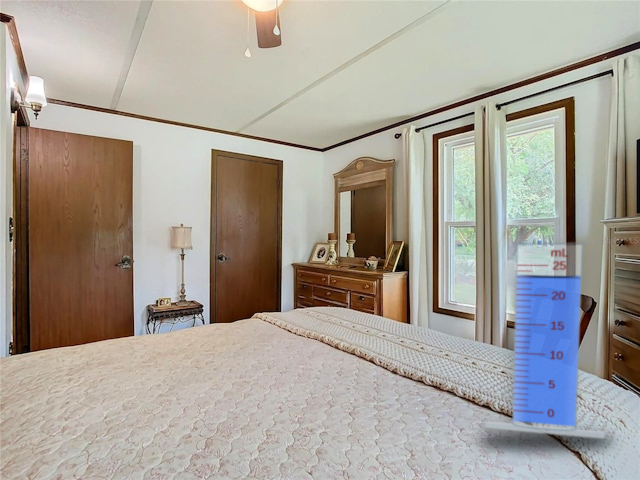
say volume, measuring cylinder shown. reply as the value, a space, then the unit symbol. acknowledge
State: 23 mL
